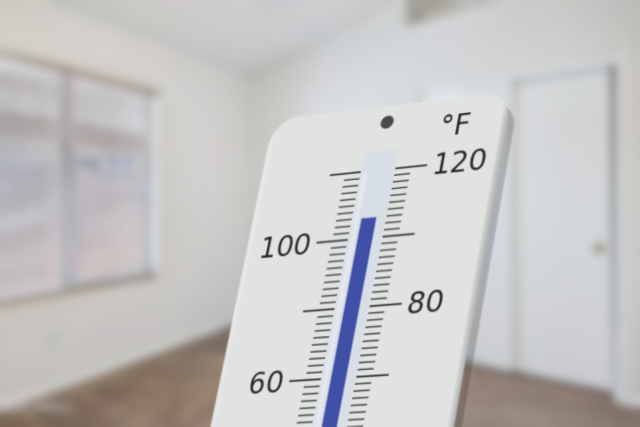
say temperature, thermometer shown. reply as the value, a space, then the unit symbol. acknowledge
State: 106 °F
